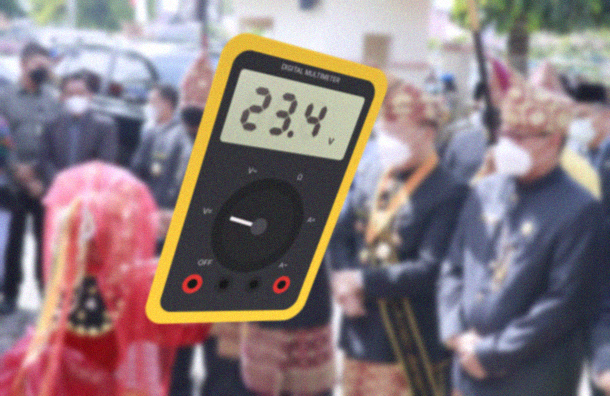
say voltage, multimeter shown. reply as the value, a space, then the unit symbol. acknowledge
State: 23.4 V
